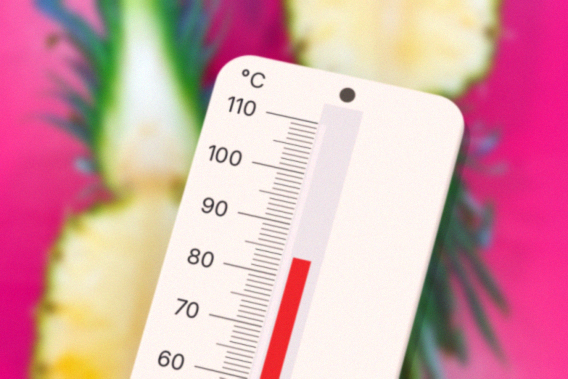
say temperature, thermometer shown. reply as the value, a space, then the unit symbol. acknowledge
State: 84 °C
